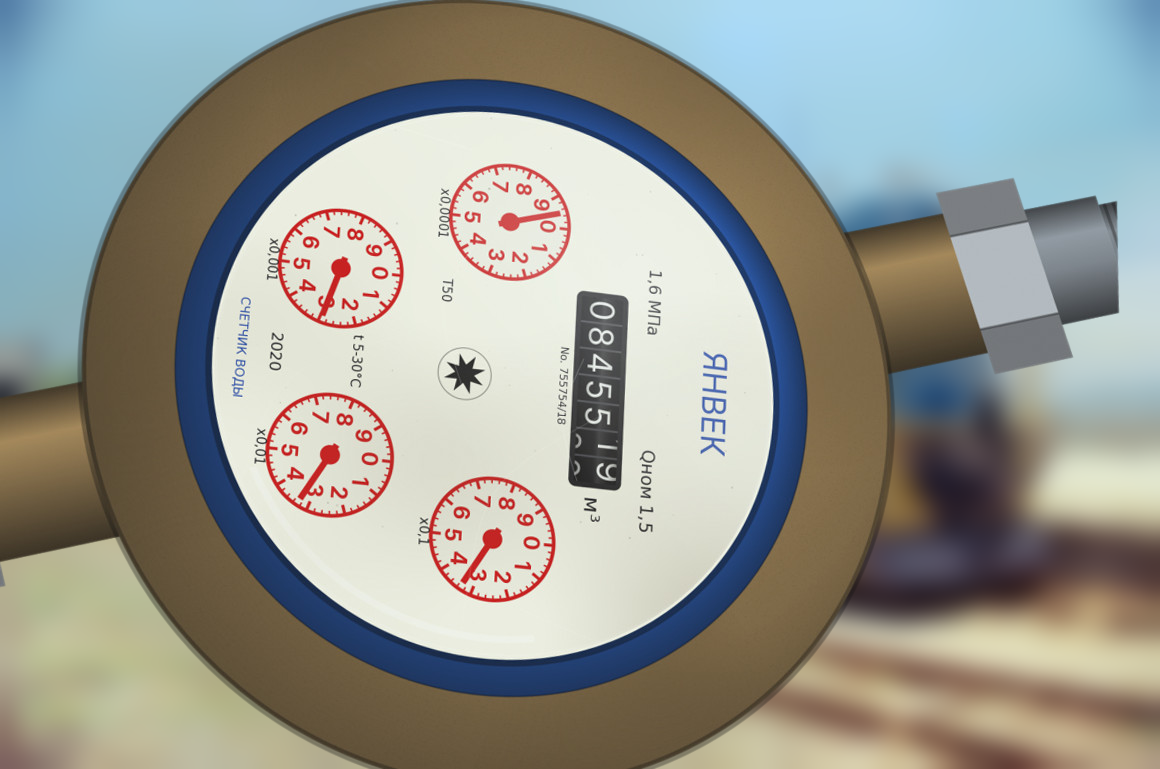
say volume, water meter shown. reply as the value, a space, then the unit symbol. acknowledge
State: 845519.3329 m³
